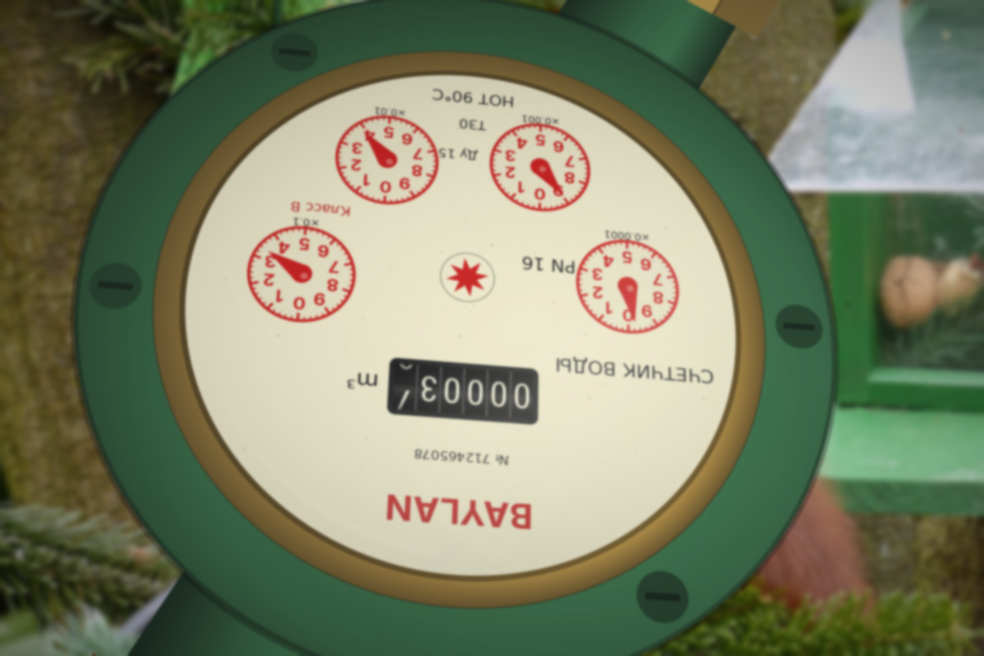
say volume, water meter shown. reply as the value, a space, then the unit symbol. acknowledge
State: 37.3389 m³
